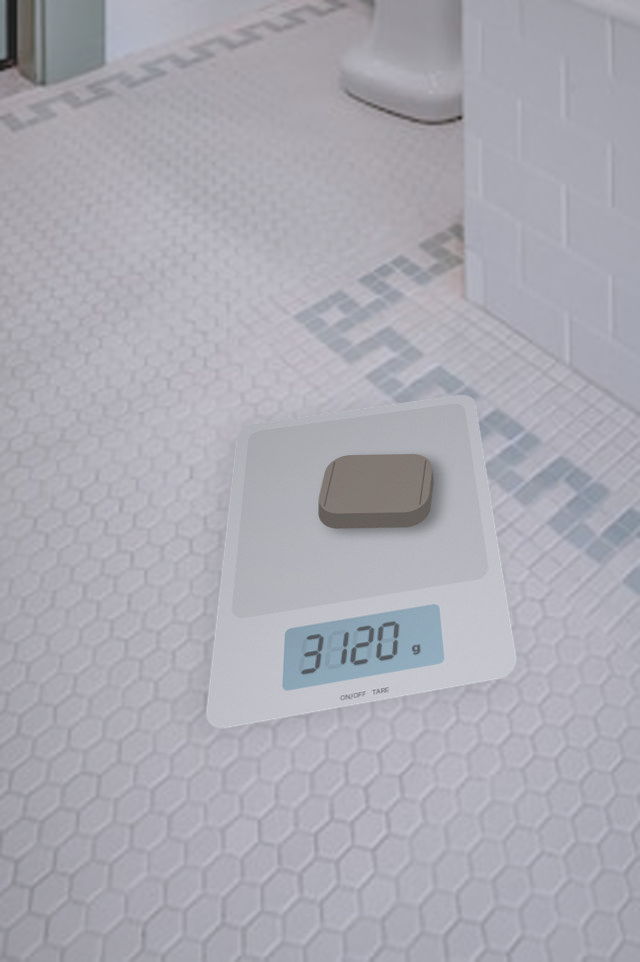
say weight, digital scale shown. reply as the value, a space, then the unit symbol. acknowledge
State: 3120 g
